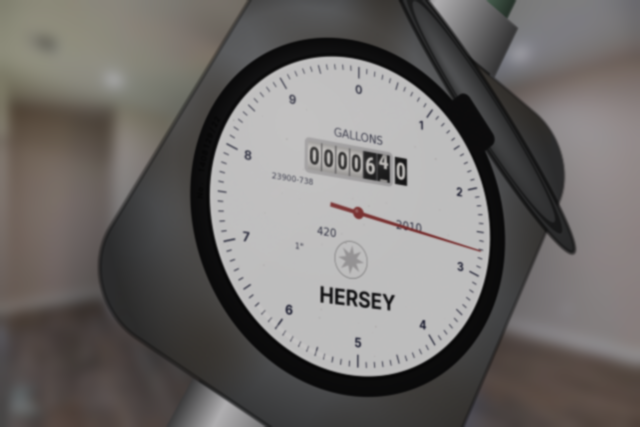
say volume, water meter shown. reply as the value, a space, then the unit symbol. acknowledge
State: 642.7 gal
